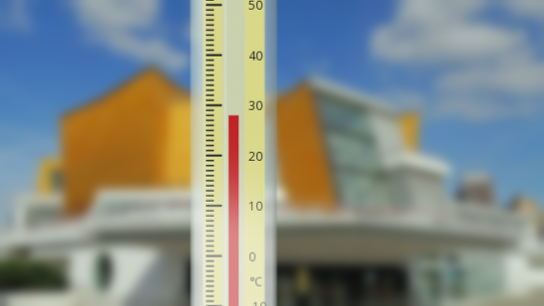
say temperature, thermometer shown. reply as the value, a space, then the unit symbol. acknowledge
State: 28 °C
